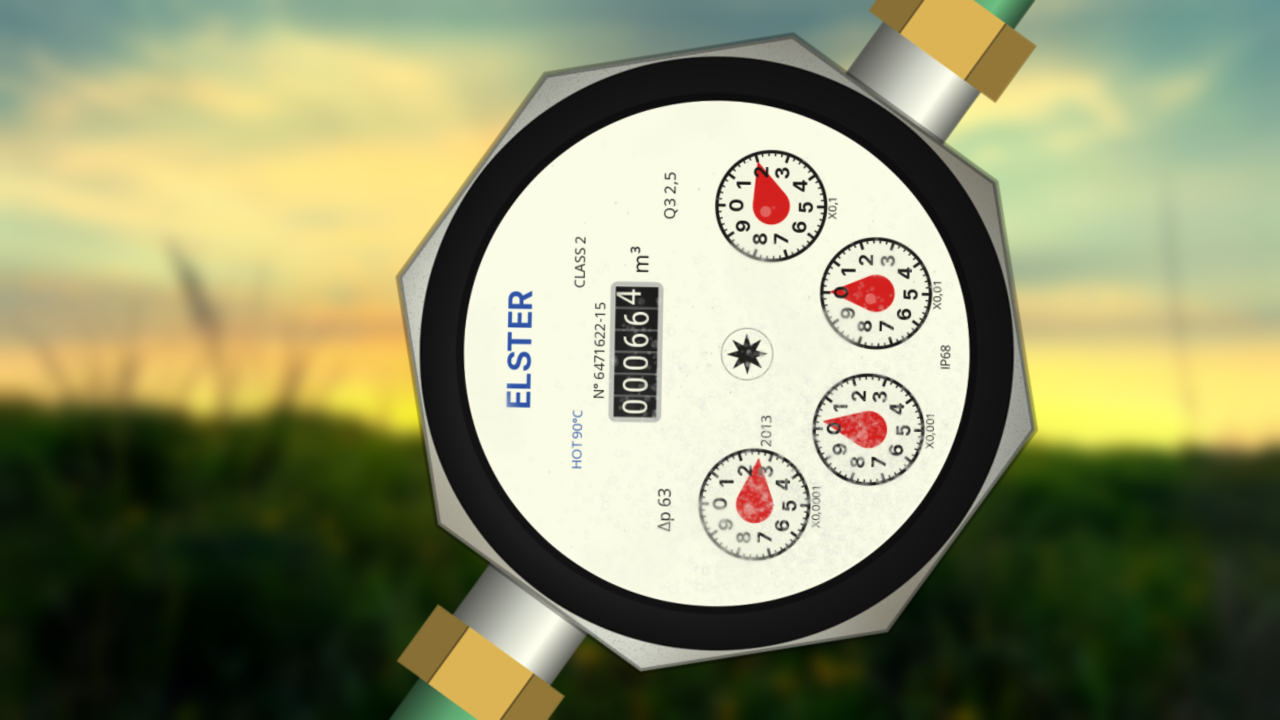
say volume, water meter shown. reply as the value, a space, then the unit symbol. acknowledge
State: 664.2002 m³
